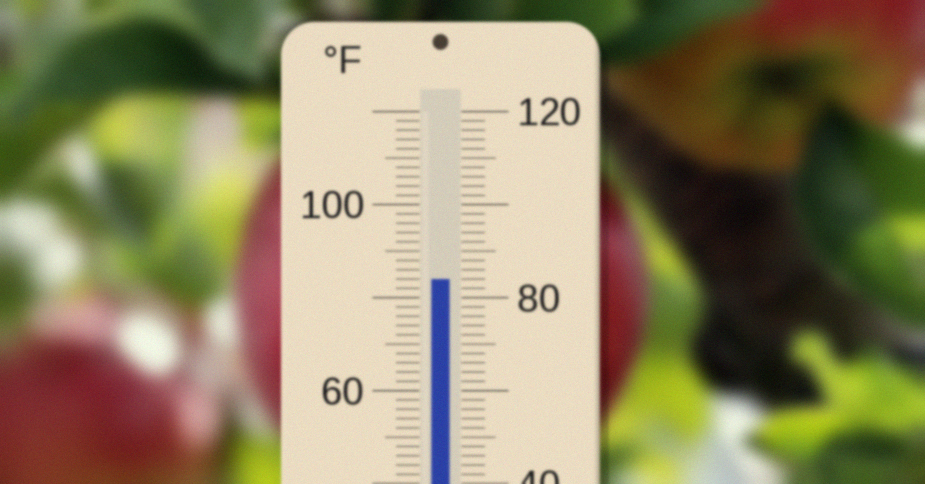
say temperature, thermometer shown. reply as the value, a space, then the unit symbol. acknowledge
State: 84 °F
